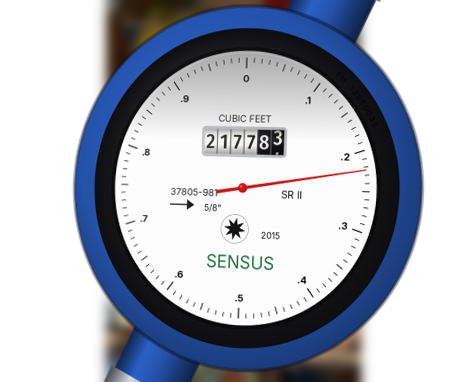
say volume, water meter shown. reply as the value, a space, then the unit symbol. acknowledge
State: 217783.22 ft³
